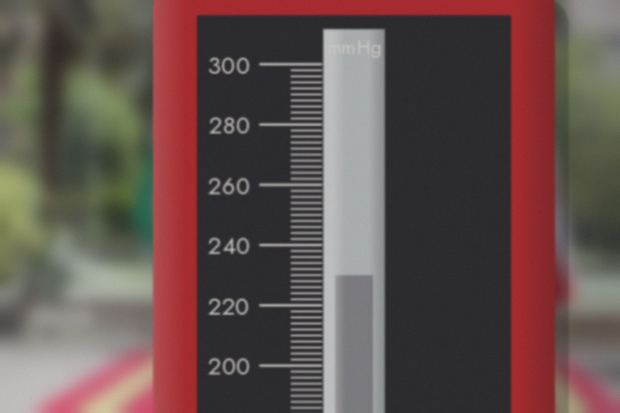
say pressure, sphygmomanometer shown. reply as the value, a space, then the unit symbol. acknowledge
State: 230 mmHg
